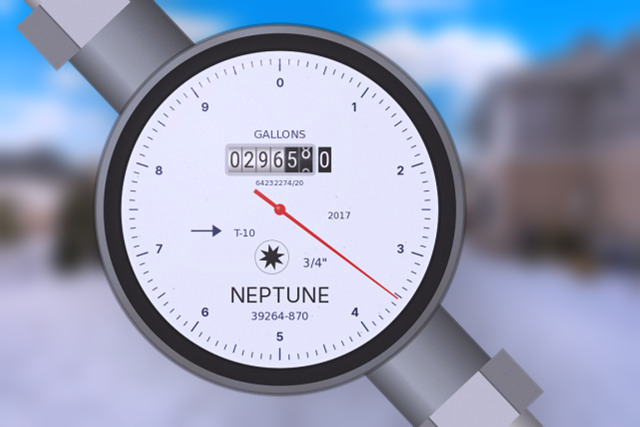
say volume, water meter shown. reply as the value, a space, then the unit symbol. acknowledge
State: 296583.5 gal
